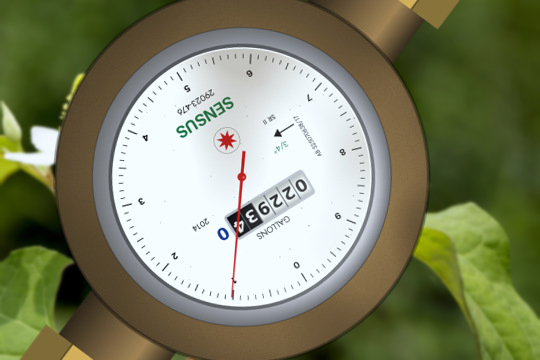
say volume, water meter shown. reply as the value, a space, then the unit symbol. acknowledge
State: 229341.0 gal
